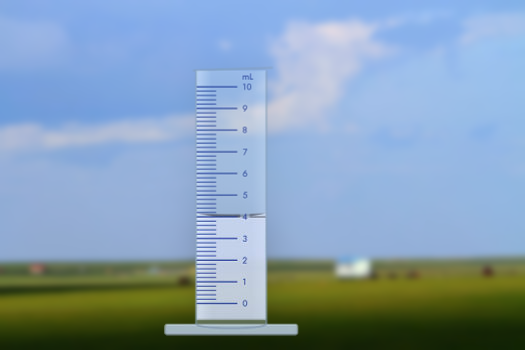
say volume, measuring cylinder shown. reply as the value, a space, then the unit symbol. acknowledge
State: 4 mL
